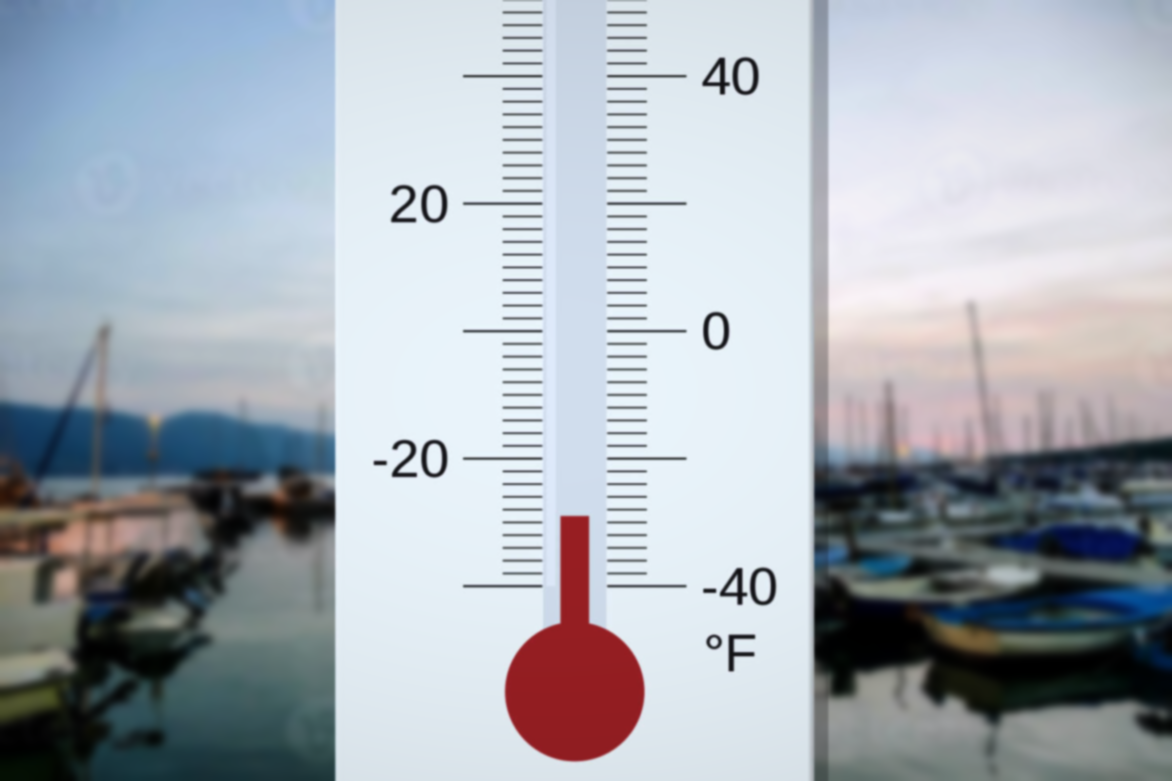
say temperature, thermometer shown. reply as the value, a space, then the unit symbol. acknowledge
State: -29 °F
